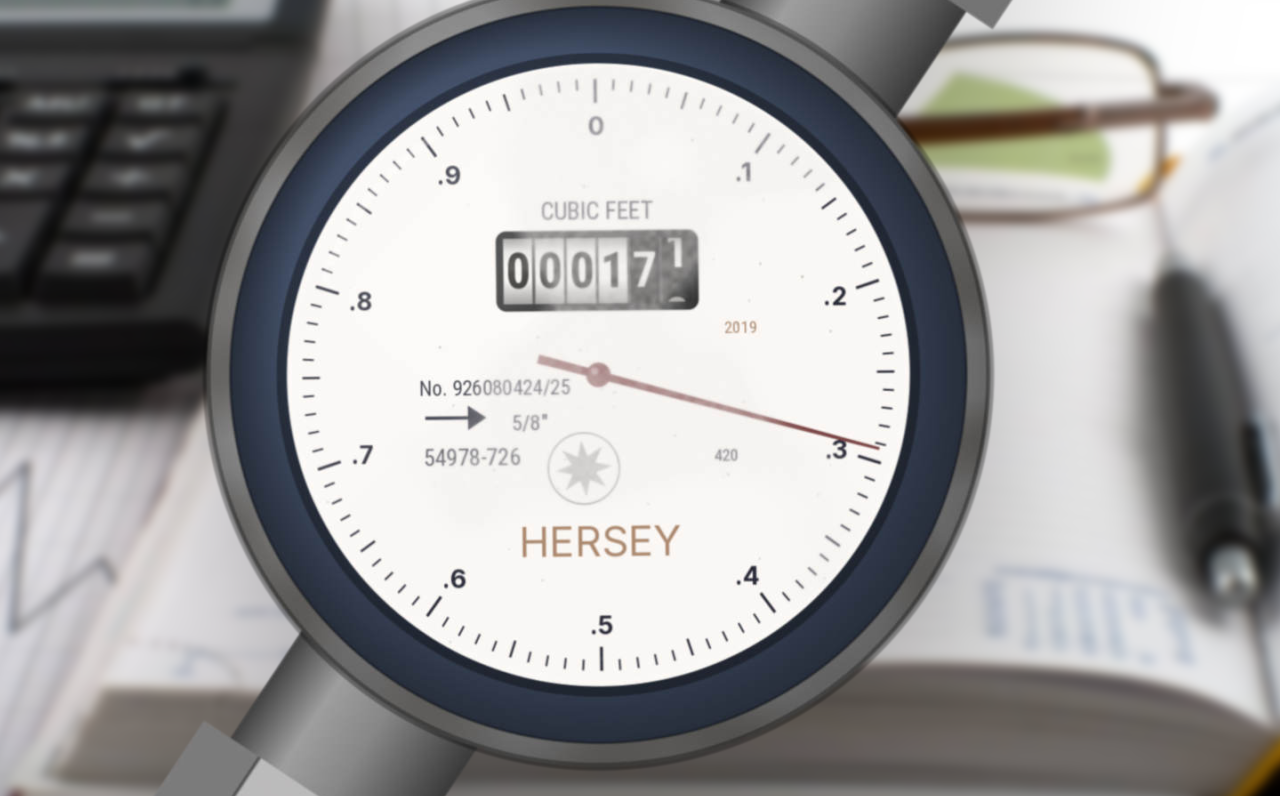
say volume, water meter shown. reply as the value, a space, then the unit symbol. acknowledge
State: 171.29 ft³
